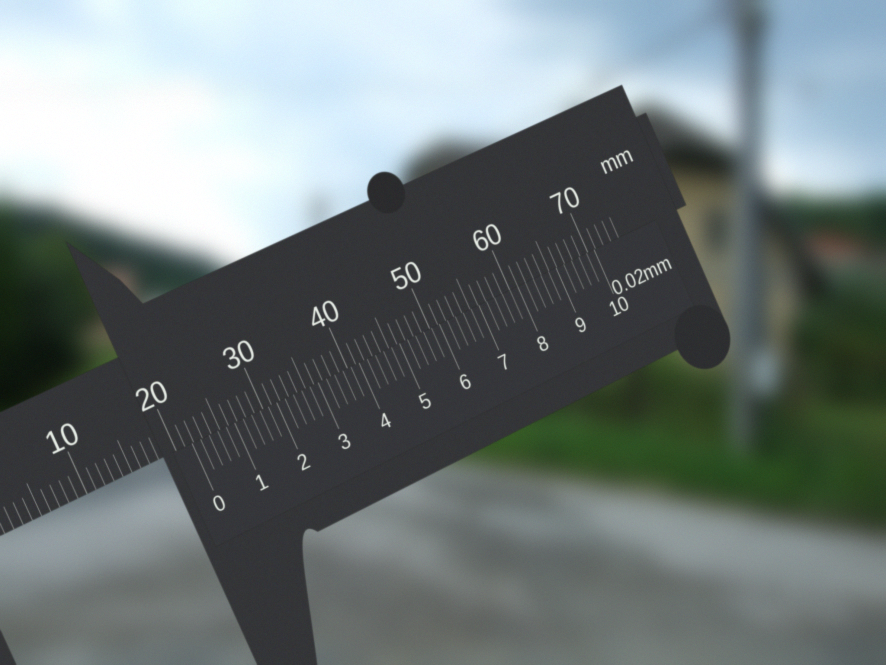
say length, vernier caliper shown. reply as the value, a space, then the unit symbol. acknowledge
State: 21.8 mm
